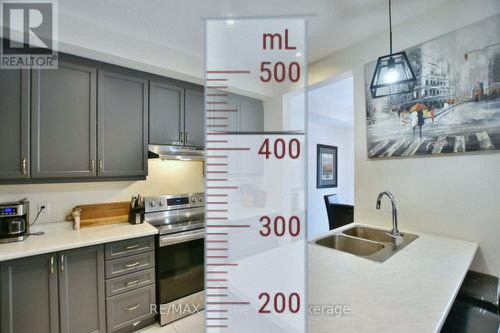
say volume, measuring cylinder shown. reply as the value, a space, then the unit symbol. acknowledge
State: 420 mL
